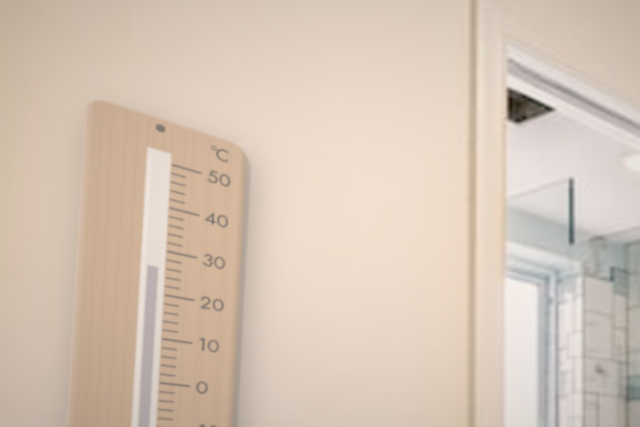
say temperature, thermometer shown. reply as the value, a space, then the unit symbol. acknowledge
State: 26 °C
